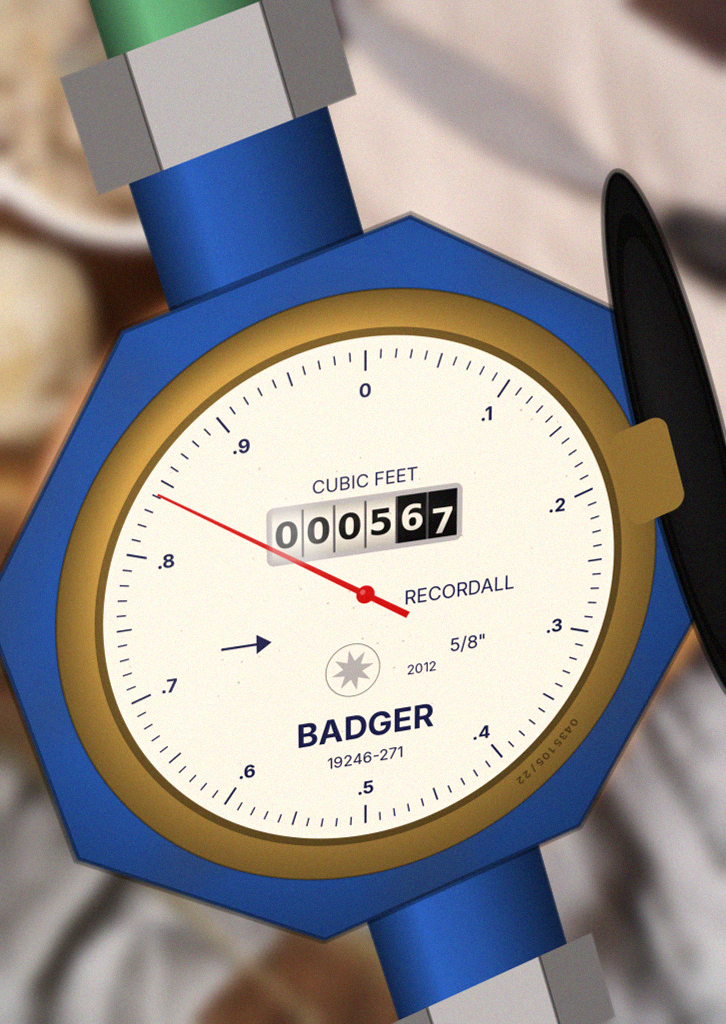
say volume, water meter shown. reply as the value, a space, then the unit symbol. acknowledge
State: 566.84 ft³
